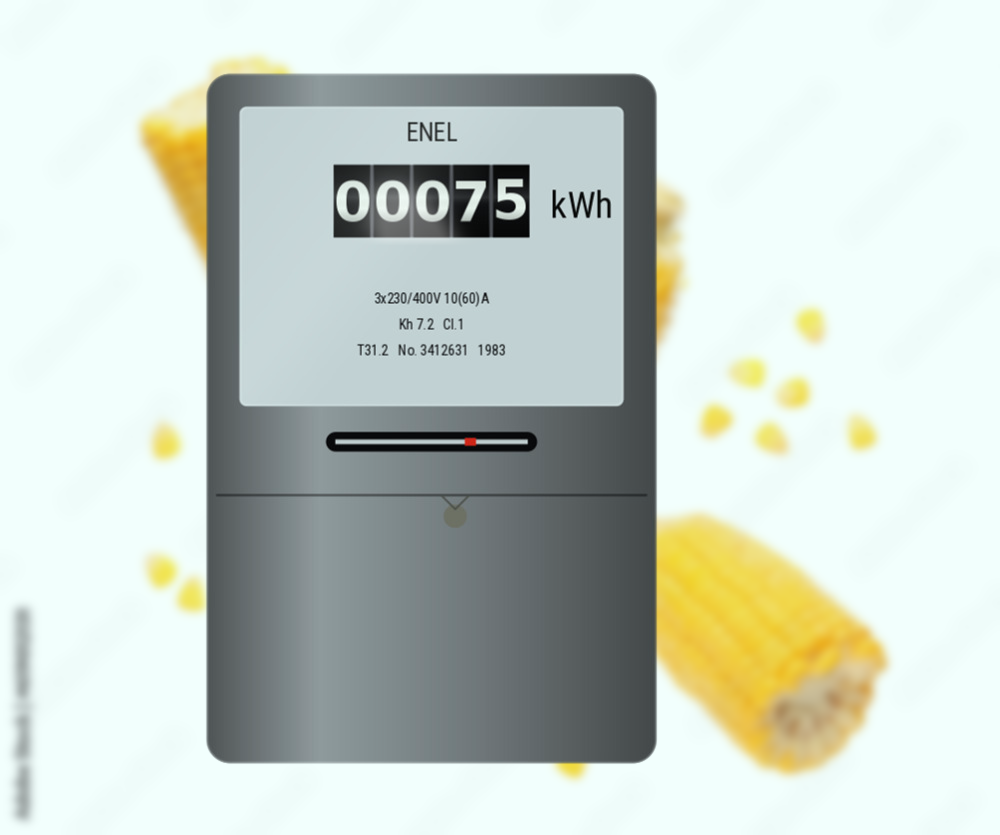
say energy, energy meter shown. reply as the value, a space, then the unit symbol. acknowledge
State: 75 kWh
